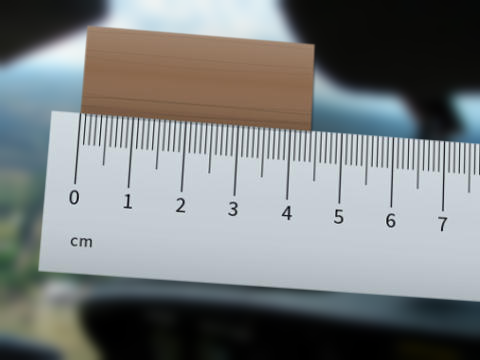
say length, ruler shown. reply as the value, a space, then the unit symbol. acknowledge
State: 4.4 cm
